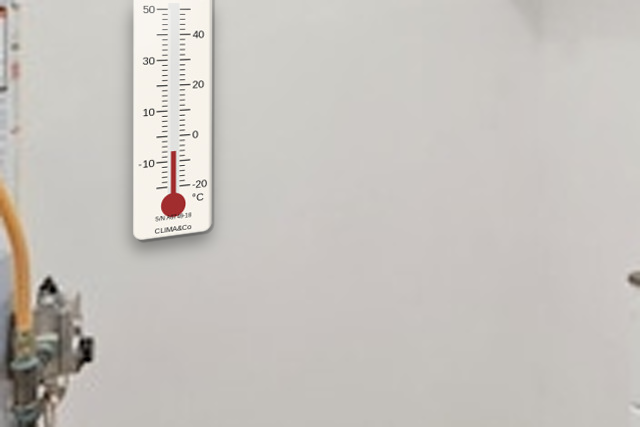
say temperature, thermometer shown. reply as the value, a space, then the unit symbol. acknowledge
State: -6 °C
